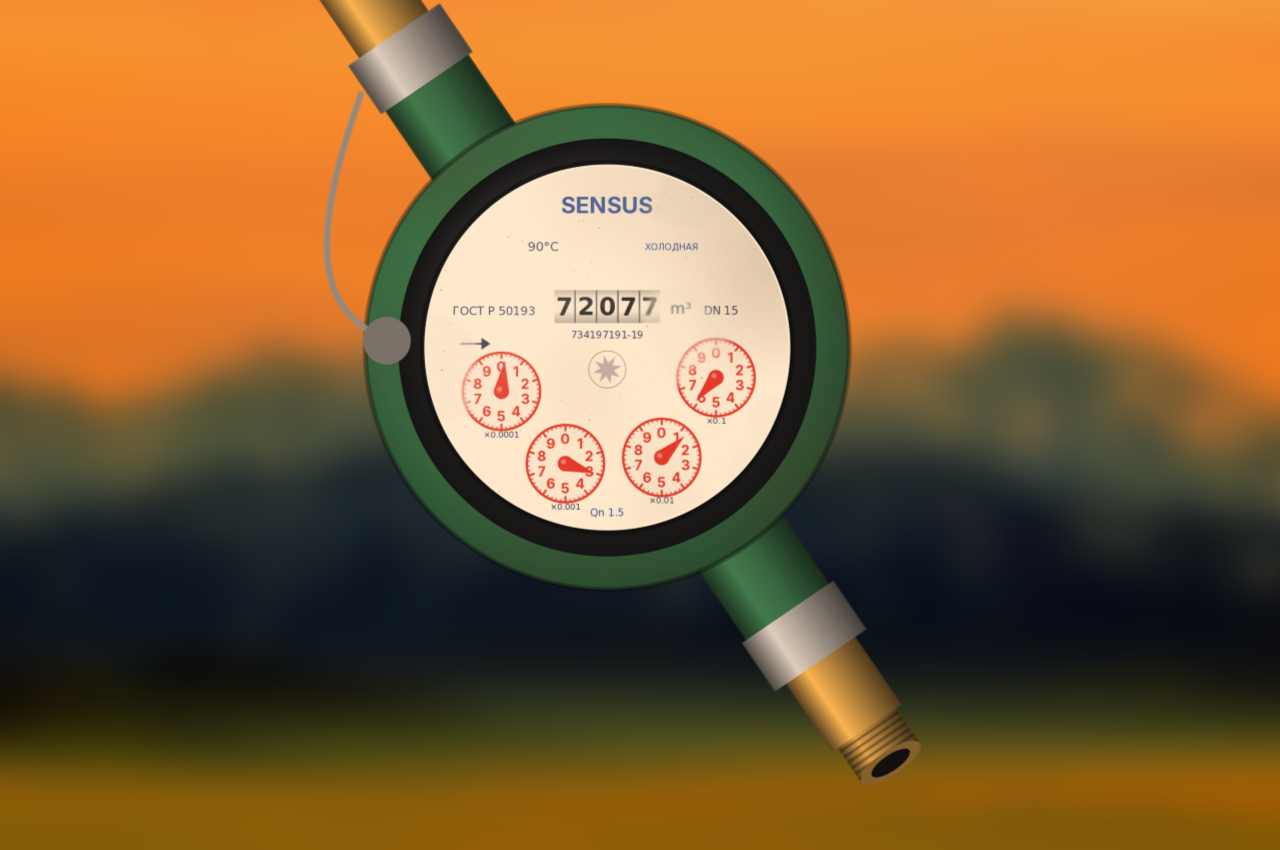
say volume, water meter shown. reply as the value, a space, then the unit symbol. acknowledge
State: 72077.6130 m³
